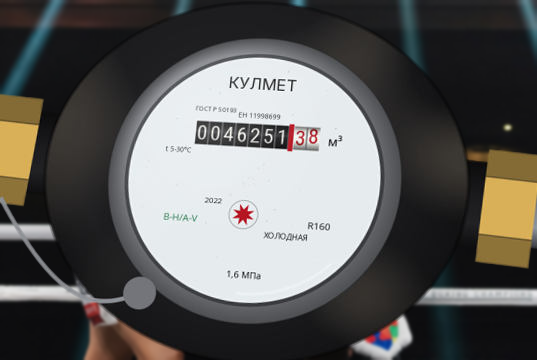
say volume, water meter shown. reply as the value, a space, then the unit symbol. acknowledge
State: 46251.38 m³
